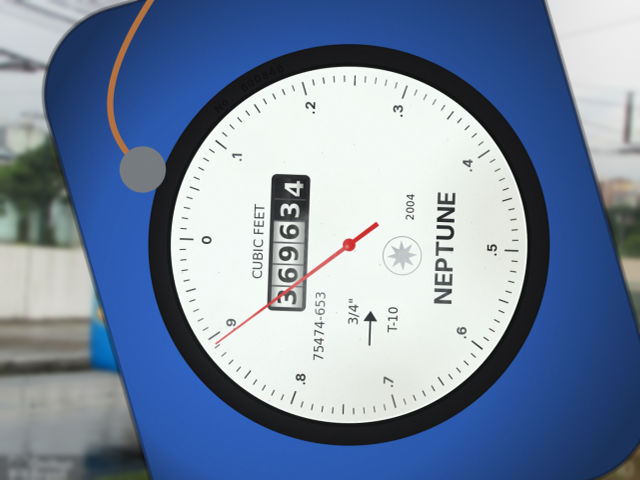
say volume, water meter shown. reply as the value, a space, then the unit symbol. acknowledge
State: 369633.89 ft³
